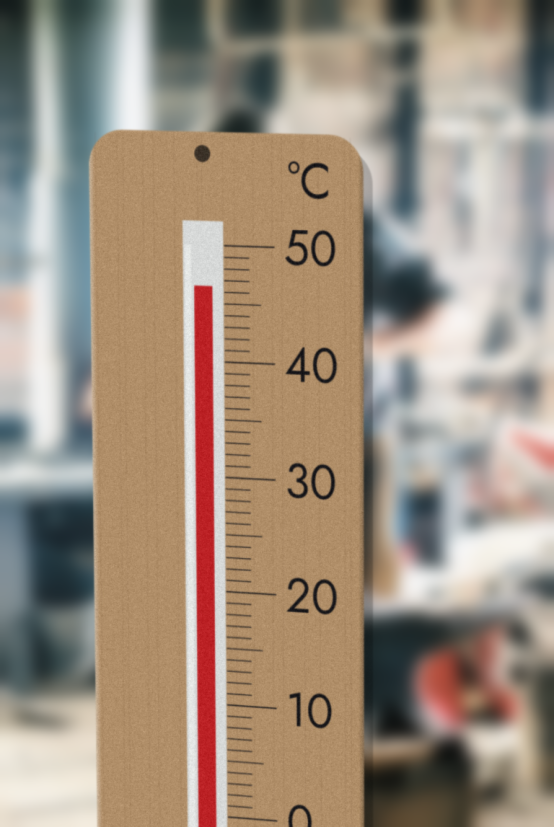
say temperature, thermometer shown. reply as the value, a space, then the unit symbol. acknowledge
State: 46.5 °C
